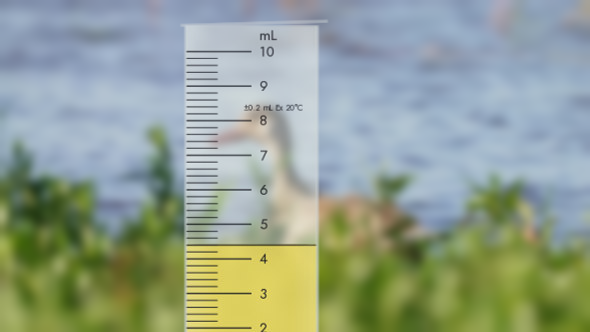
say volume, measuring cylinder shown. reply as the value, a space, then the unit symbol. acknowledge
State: 4.4 mL
